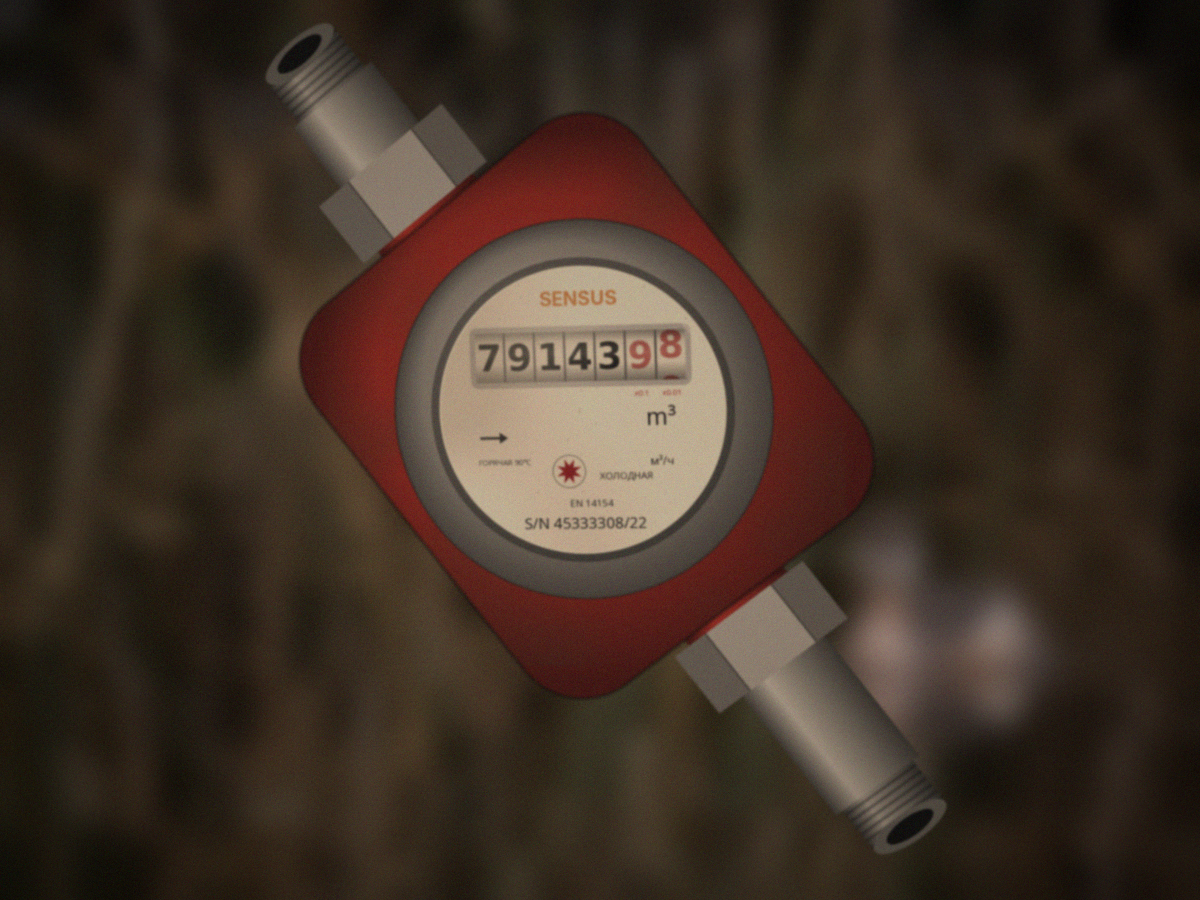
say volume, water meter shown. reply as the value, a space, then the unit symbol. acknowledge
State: 79143.98 m³
